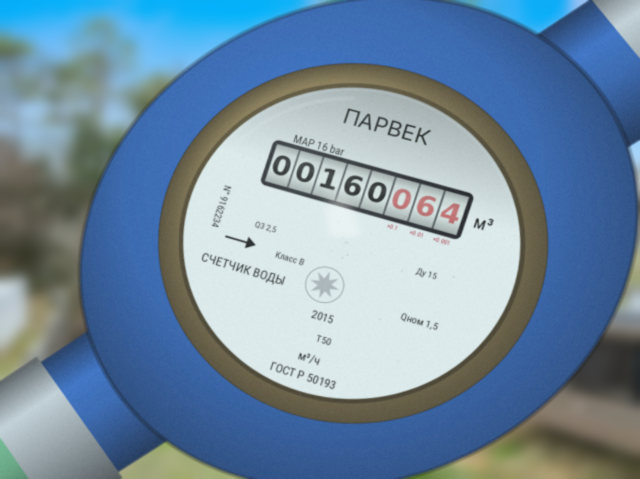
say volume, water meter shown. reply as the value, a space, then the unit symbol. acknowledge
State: 160.064 m³
